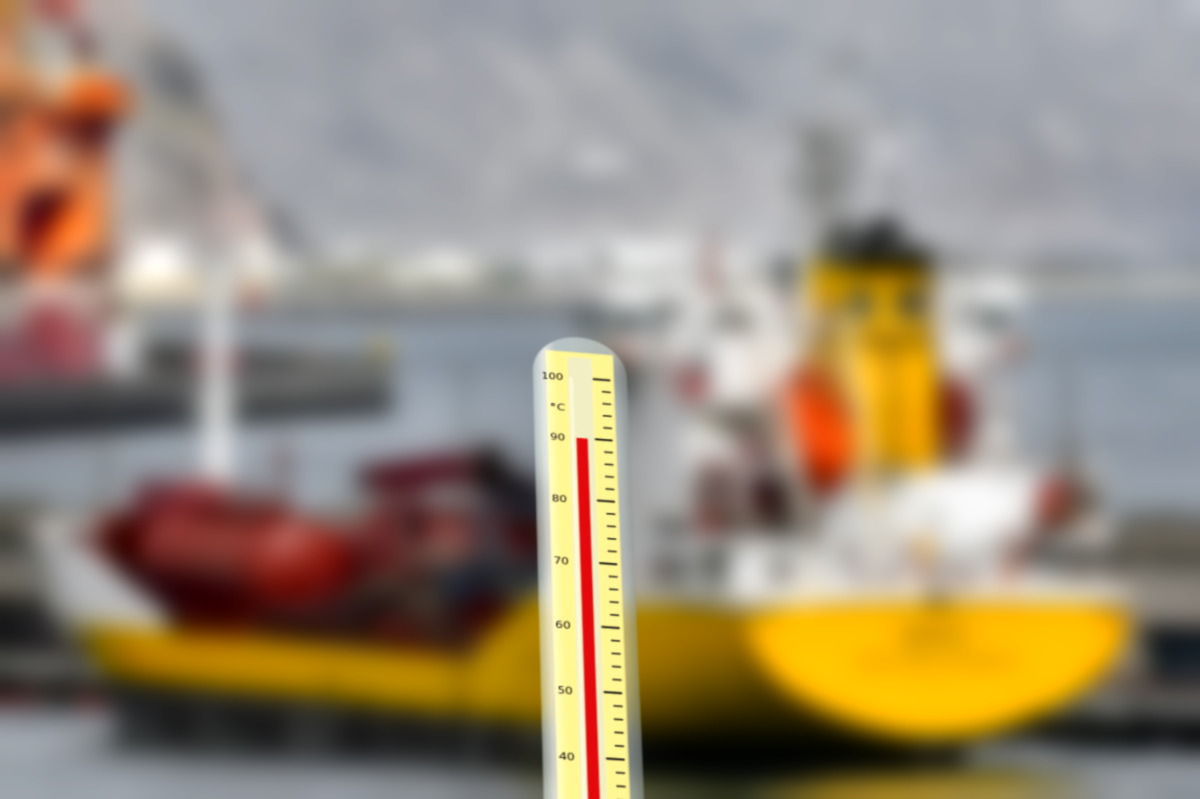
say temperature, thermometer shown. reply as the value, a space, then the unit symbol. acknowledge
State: 90 °C
